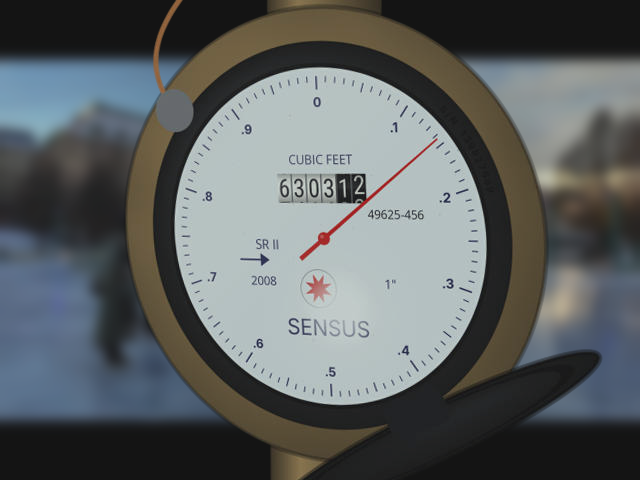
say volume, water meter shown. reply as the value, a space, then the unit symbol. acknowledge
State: 630312.14 ft³
